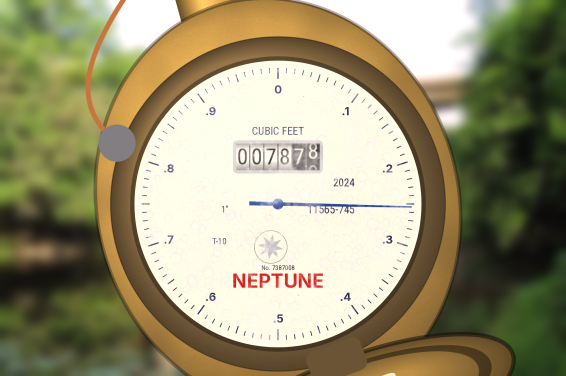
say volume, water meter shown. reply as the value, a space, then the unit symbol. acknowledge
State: 7878.25 ft³
